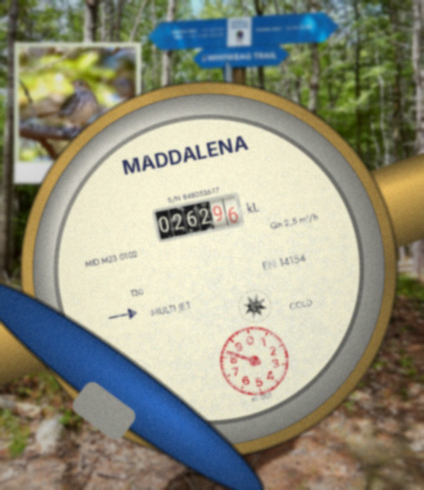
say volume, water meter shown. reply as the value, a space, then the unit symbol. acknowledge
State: 262.958 kL
